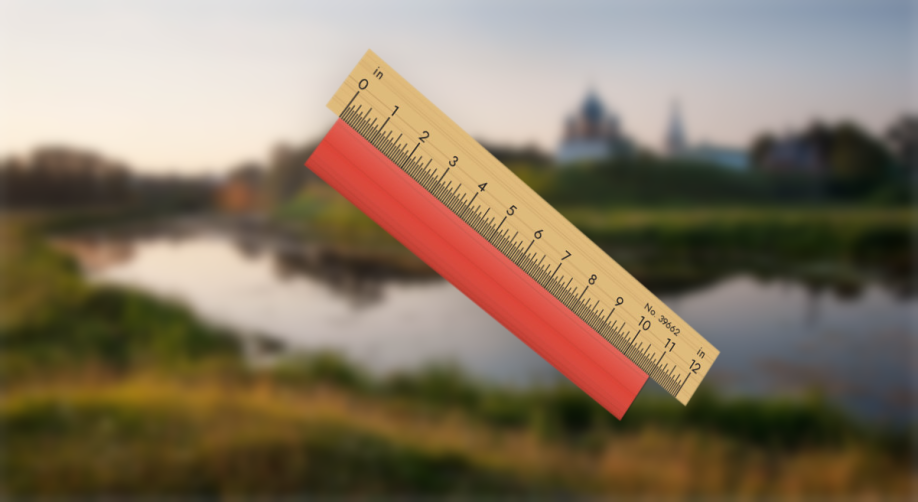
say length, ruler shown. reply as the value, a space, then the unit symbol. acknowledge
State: 11 in
